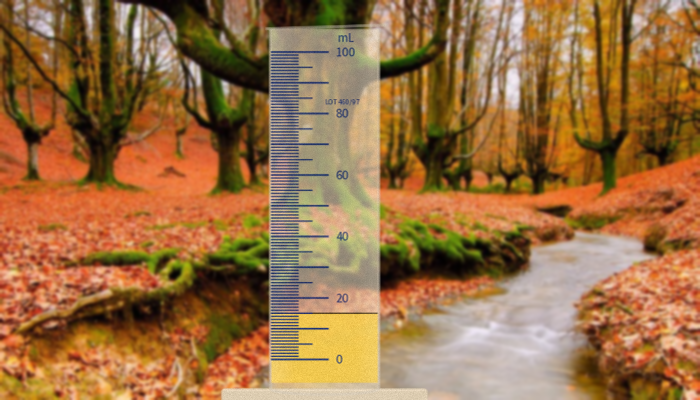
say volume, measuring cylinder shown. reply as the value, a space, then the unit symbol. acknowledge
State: 15 mL
